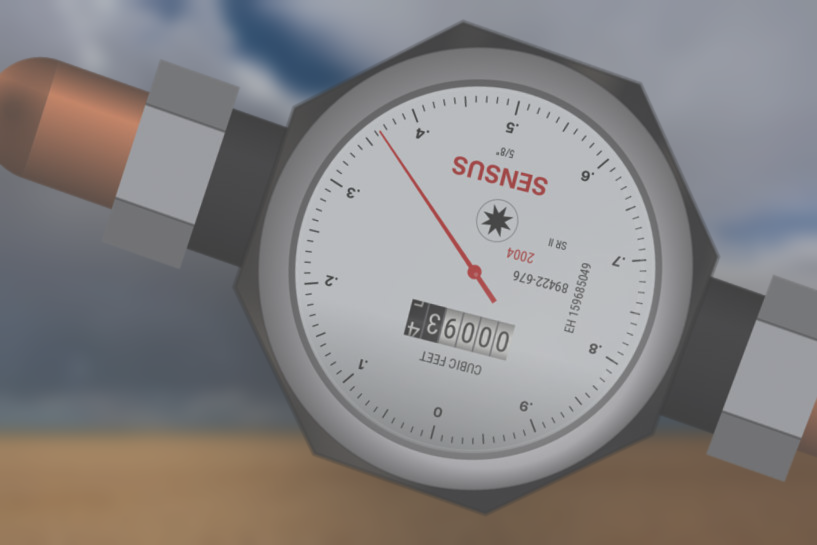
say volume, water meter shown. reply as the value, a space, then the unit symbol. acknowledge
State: 934.36 ft³
